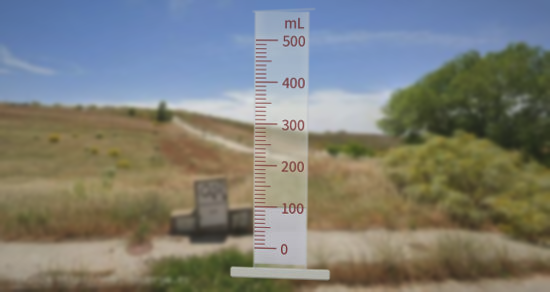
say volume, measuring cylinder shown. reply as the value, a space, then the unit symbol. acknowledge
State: 100 mL
